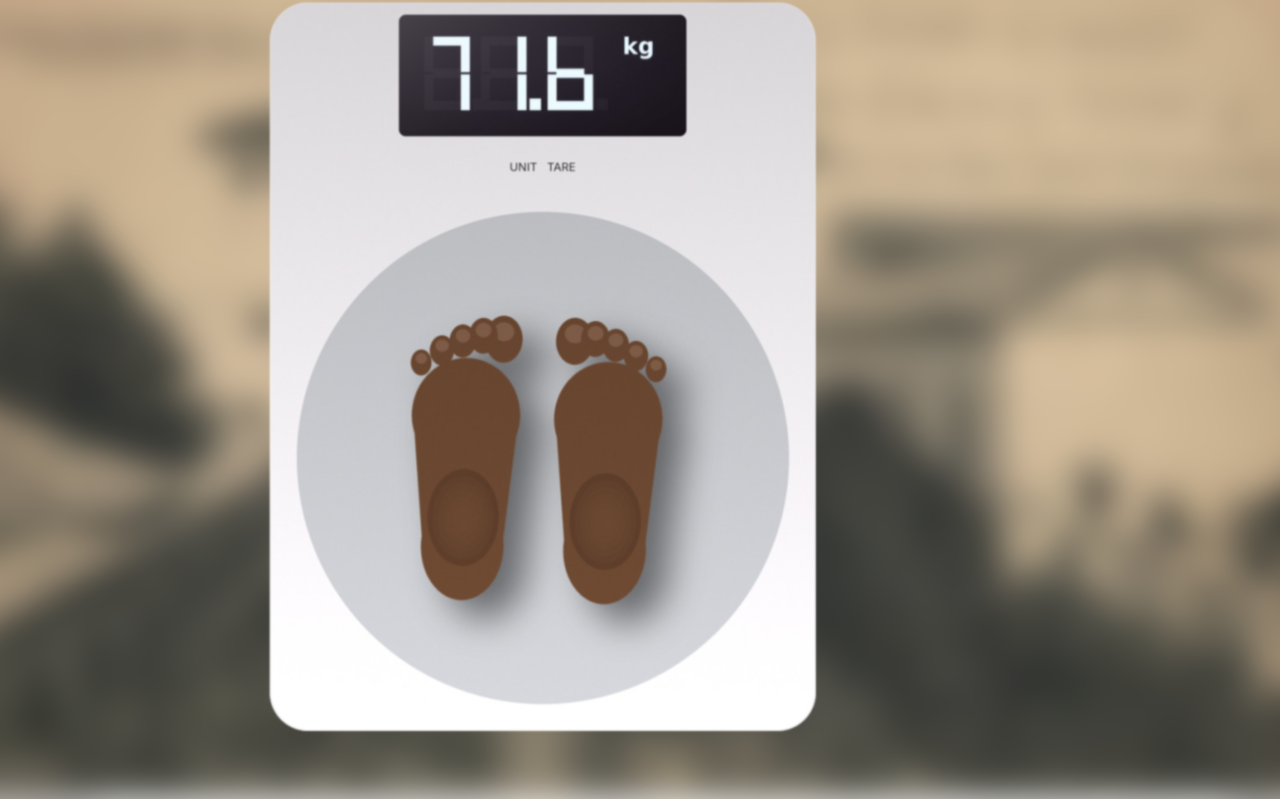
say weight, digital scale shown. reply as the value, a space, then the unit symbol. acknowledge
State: 71.6 kg
